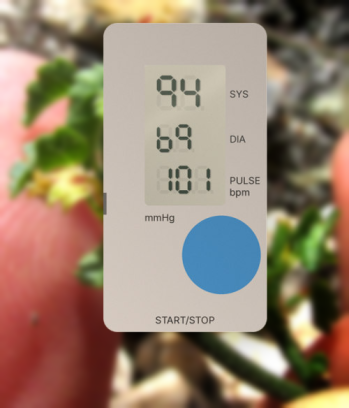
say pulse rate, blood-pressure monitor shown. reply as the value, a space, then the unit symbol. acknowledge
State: 101 bpm
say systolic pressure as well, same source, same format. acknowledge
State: 94 mmHg
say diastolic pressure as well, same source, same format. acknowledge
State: 69 mmHg
